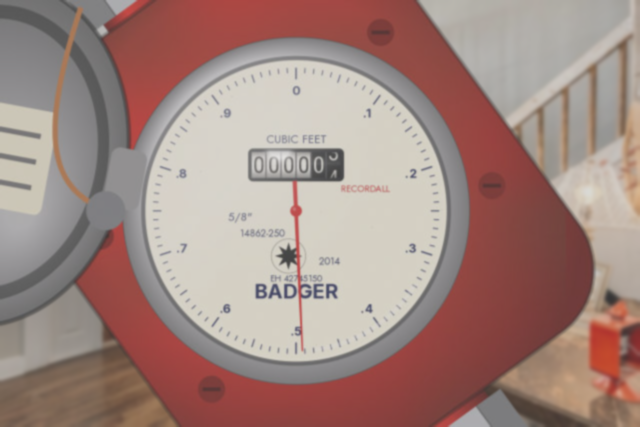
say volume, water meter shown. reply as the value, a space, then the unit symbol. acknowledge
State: 3.49 ft³
